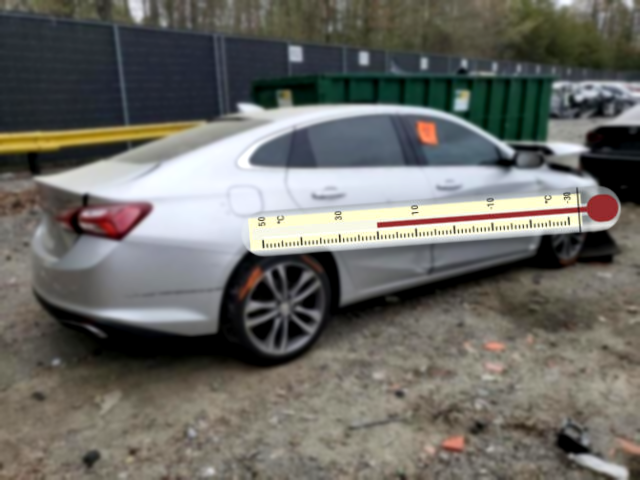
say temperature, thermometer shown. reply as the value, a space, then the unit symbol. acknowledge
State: 20 °C
